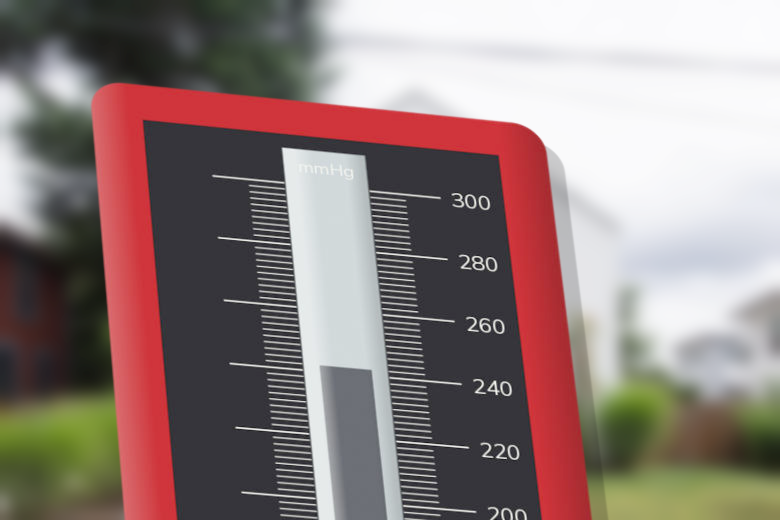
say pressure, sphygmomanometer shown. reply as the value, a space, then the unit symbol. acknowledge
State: 242 mmHg
